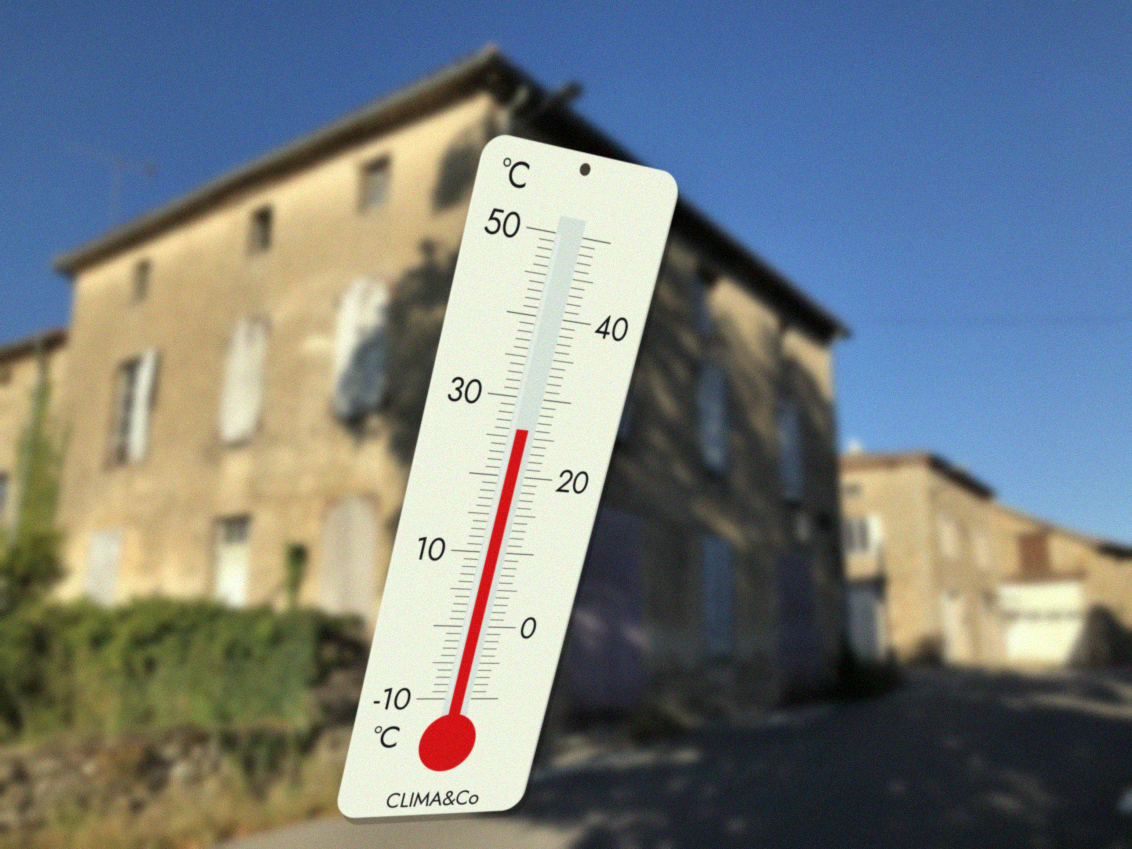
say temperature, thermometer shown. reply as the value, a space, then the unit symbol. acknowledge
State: 26 °C
